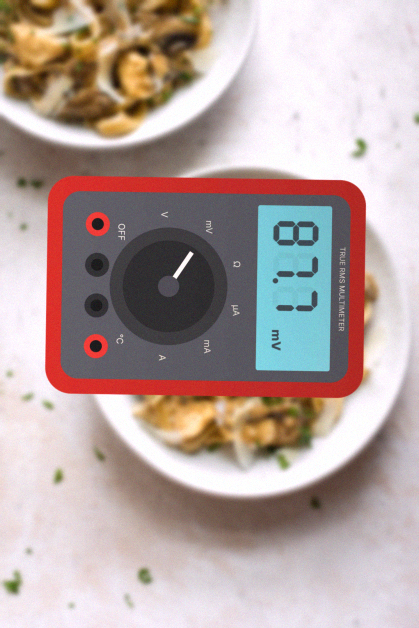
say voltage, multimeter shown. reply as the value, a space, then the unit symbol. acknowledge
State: 87.7 mV
